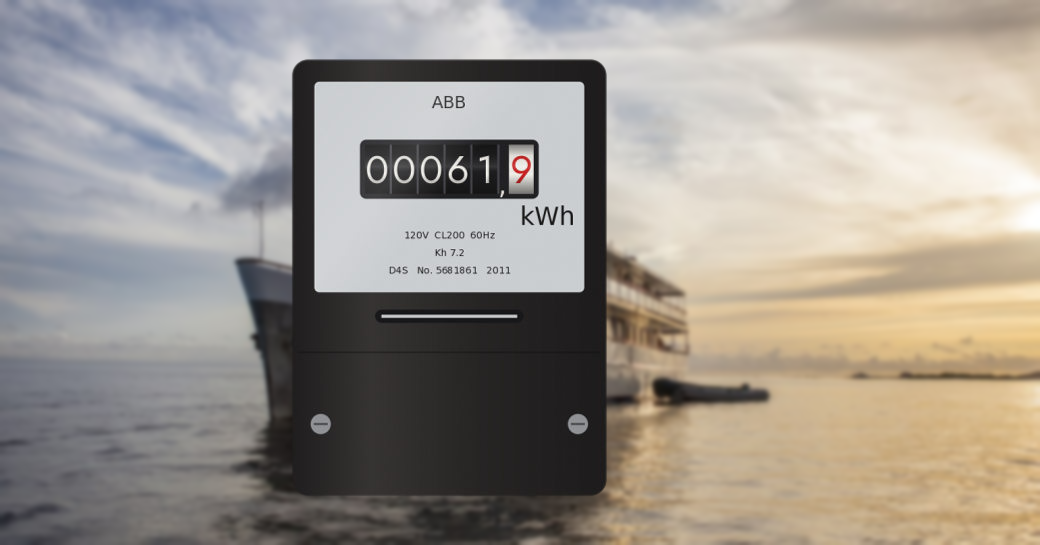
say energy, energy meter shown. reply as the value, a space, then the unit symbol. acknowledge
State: 61.9 kWh
